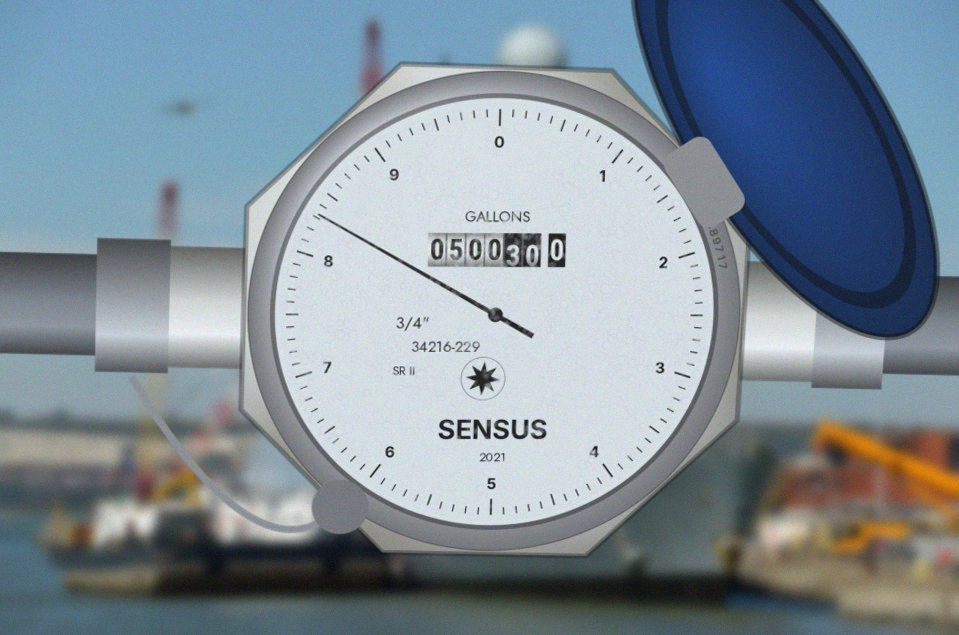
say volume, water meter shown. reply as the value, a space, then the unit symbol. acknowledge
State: 500298.3 gal
